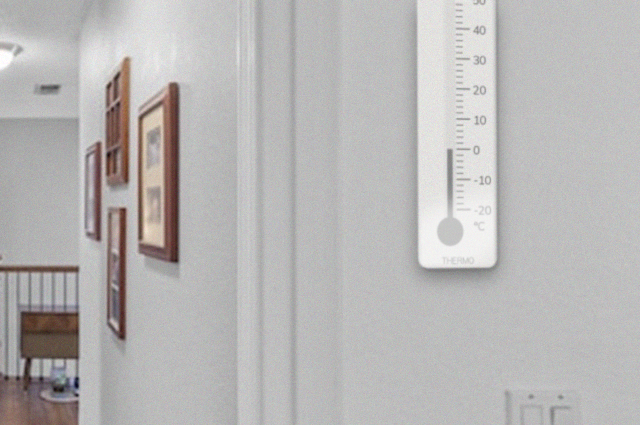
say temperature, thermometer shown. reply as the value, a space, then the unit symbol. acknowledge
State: 0 °C
